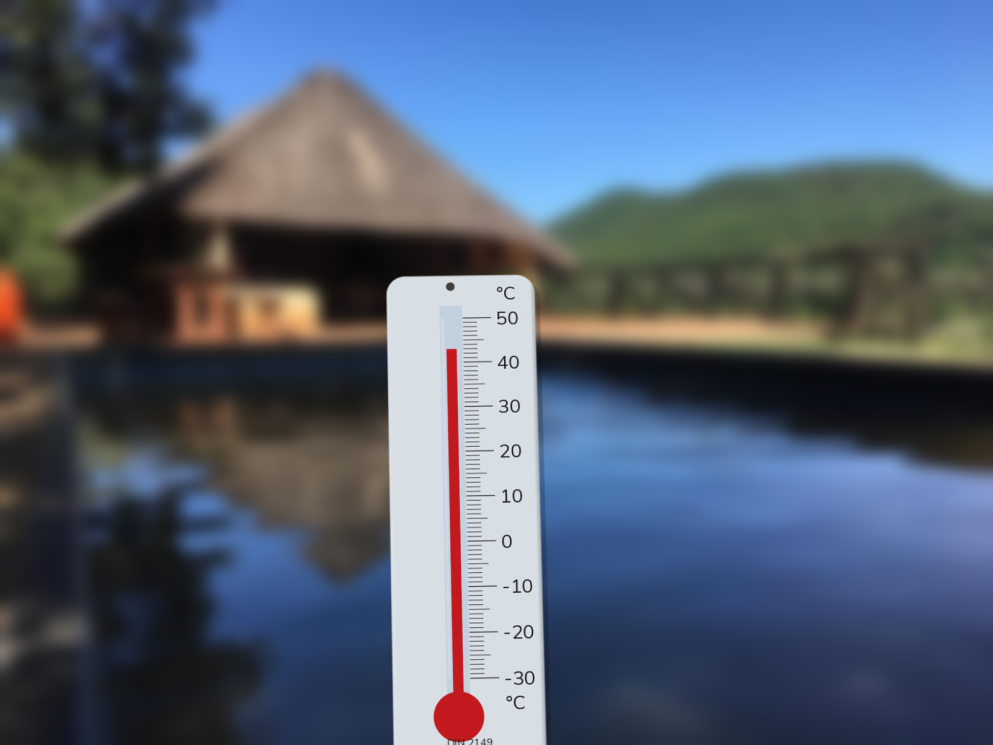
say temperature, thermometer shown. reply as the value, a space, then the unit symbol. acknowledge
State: 43 °C
